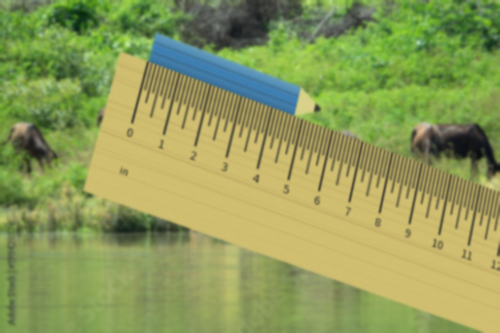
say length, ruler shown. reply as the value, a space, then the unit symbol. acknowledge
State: 5.5 in
